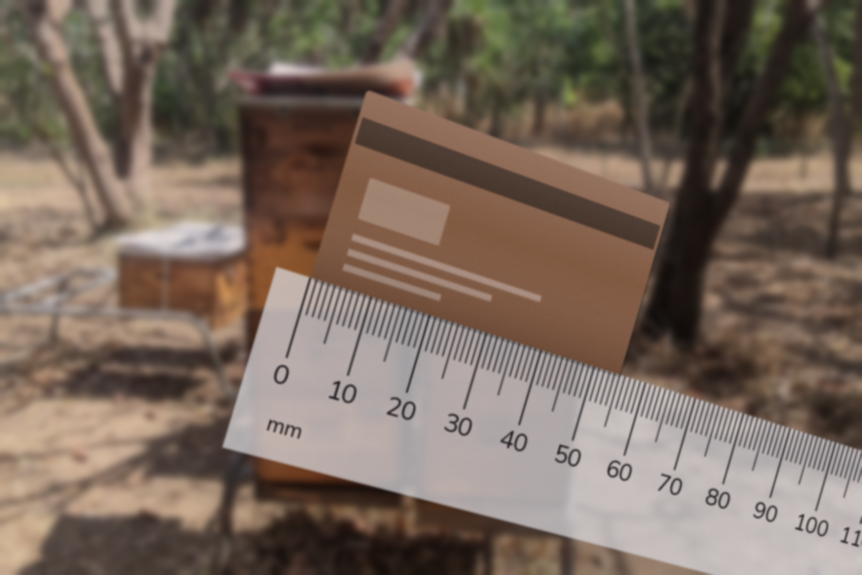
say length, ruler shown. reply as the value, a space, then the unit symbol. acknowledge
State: 55 mm
